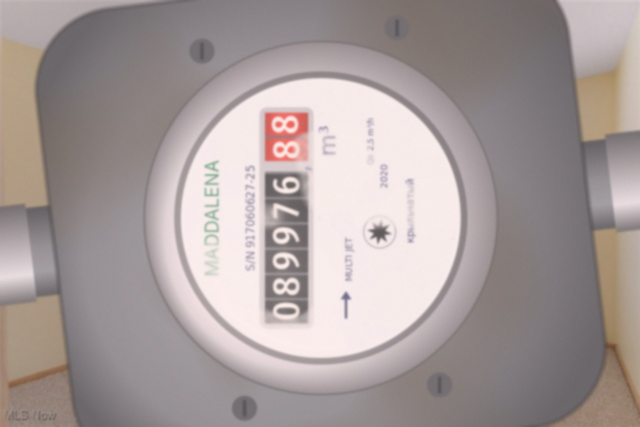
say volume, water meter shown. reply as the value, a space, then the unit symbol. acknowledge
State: 89976.88 m³
